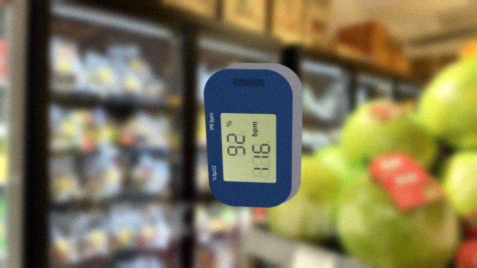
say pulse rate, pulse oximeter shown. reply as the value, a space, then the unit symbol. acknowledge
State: 116 bpm
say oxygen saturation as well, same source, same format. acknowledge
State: 92 %
